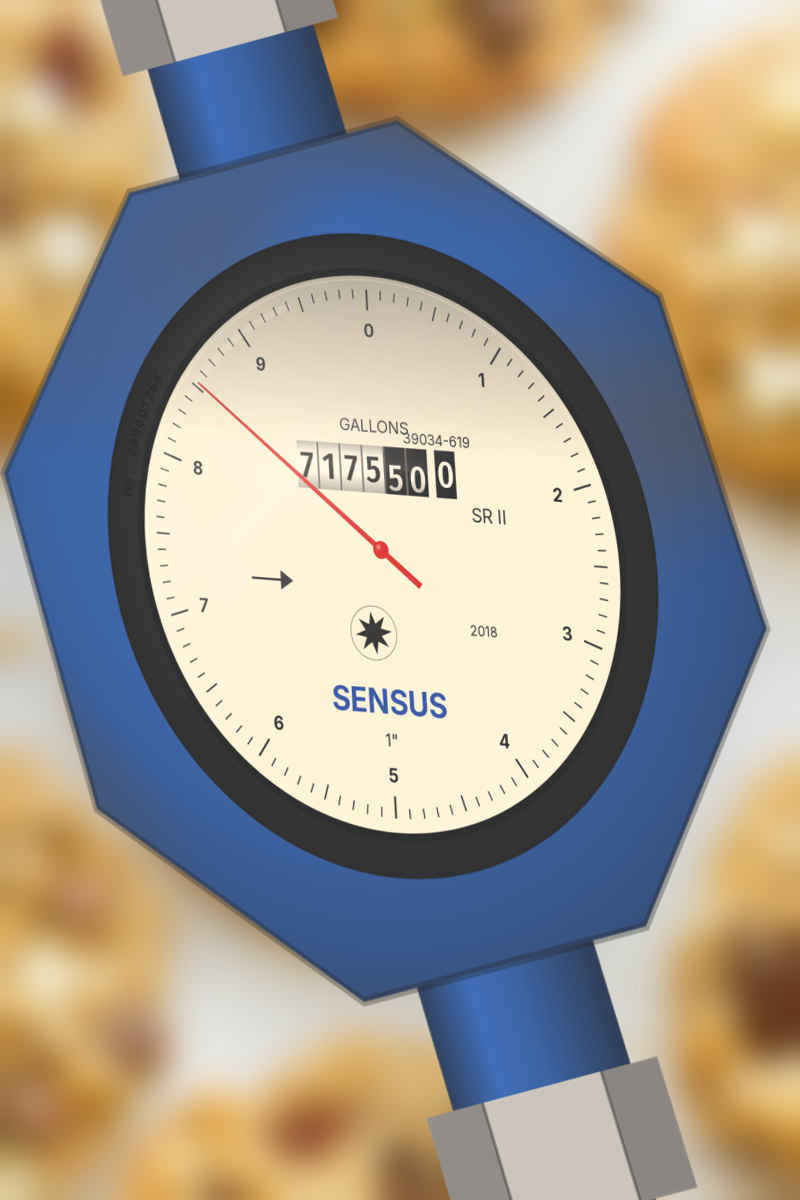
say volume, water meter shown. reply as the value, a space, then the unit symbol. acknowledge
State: 7175498.5 gal
